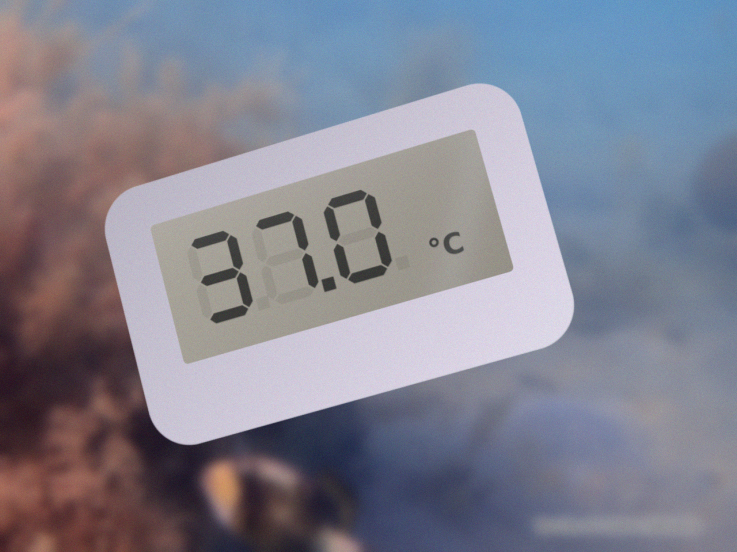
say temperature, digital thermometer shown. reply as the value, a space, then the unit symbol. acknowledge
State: 37.0 °C
